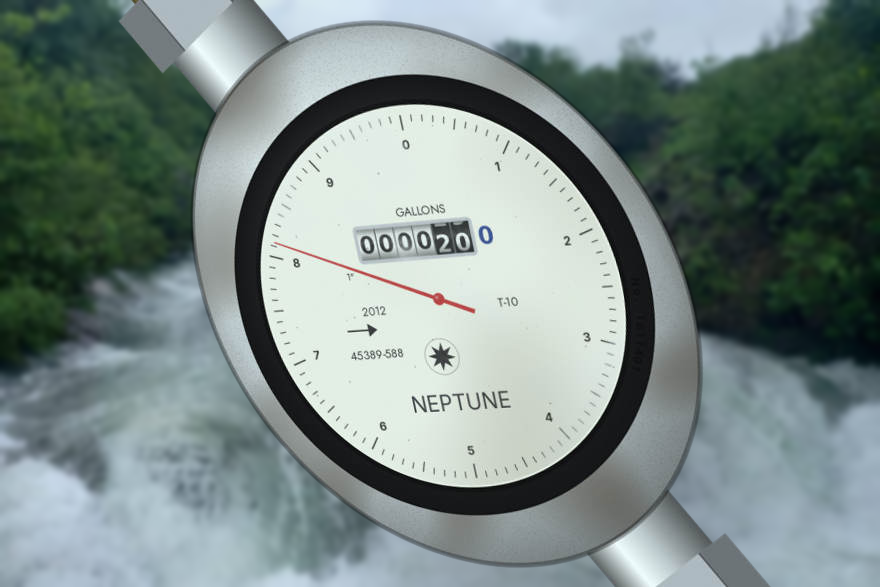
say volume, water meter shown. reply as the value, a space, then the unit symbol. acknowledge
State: 198.1 gal
